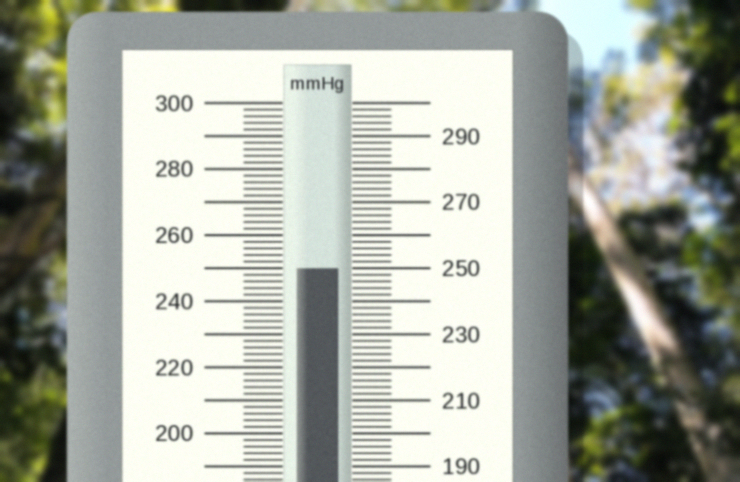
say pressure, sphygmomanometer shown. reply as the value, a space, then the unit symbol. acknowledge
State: 250 mmHg
